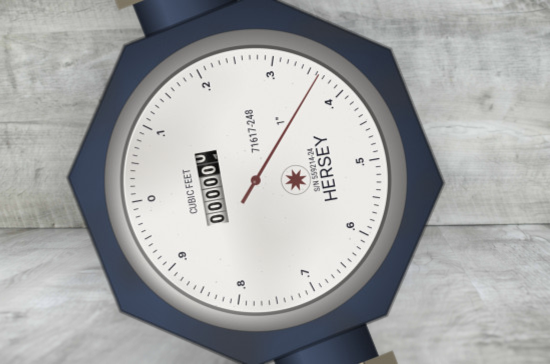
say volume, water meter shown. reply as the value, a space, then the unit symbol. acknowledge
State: 0.36 ft³
